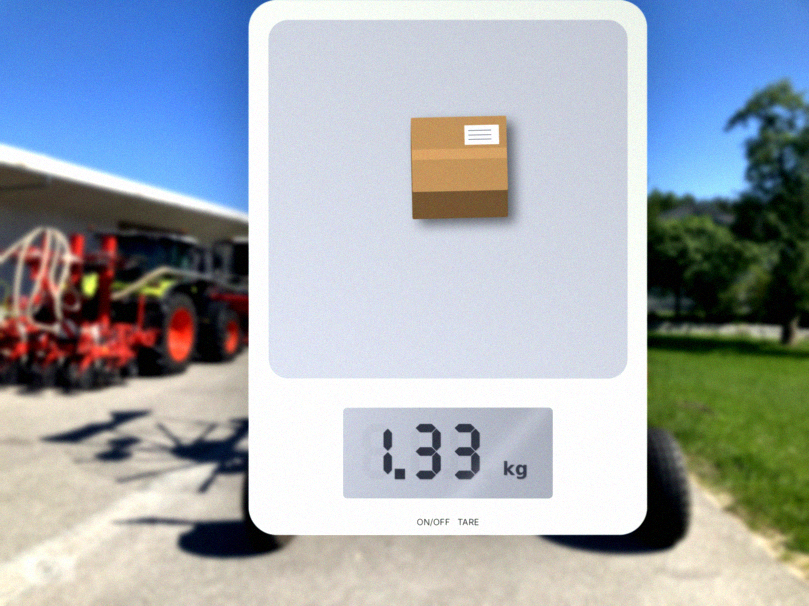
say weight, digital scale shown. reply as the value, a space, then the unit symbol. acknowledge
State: 1.33 kg
